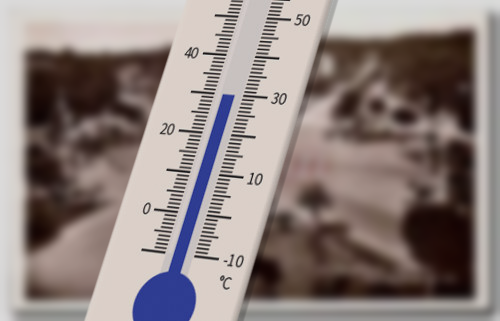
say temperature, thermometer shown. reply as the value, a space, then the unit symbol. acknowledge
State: 30 °C
